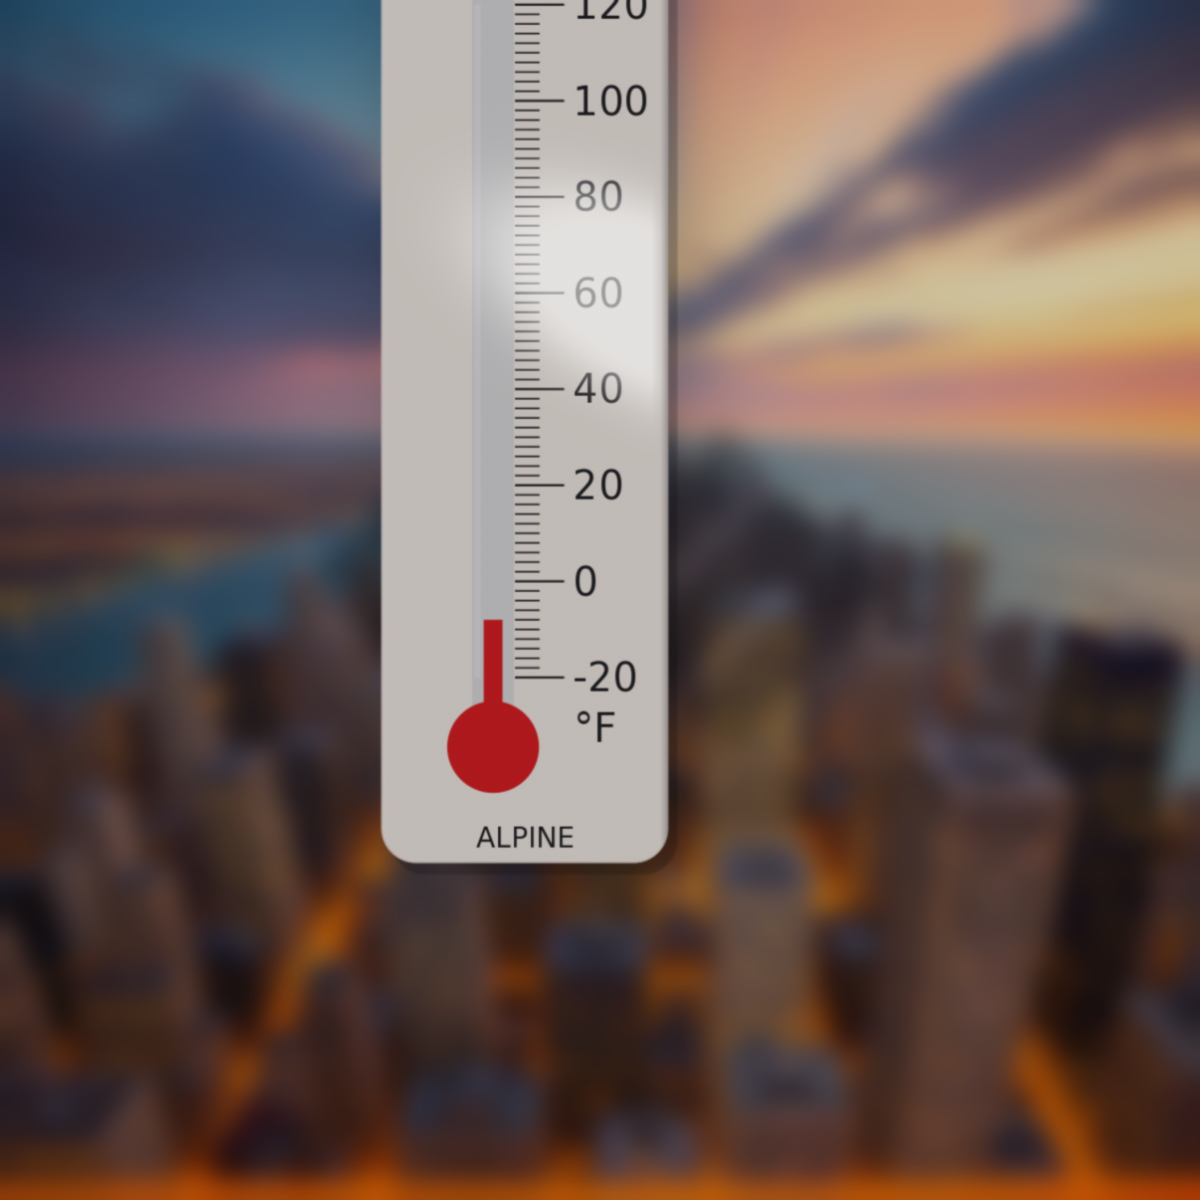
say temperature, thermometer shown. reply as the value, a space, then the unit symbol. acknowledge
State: -8 °F
